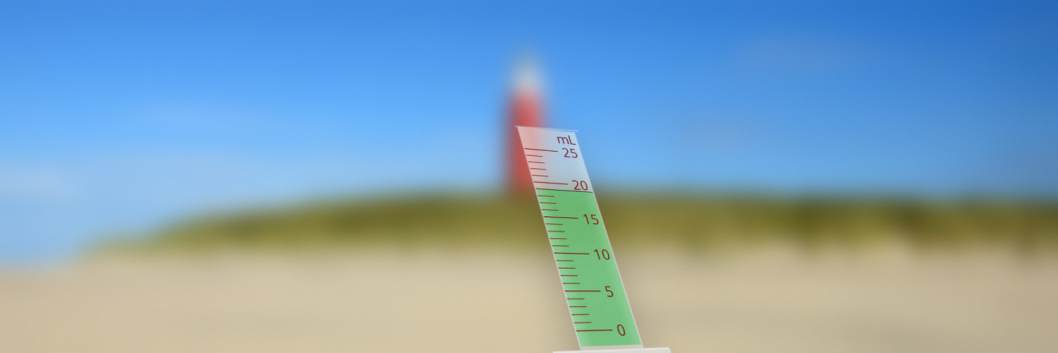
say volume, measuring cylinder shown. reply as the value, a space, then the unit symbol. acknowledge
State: 19 mL
